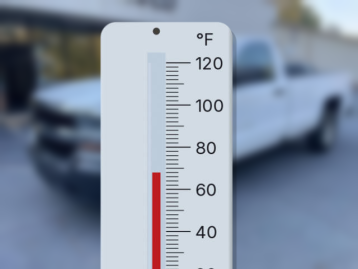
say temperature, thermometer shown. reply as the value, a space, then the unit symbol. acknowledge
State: 68 °F
